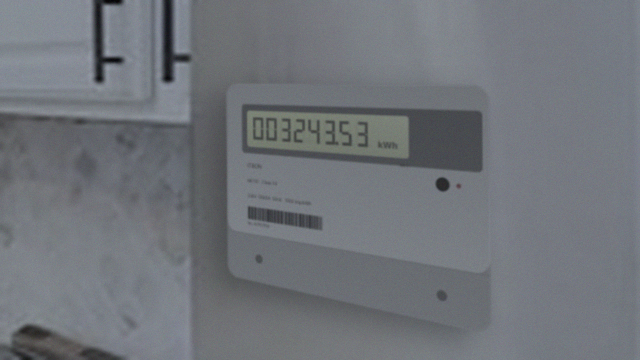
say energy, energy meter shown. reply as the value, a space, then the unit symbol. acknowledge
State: 3243.53 kWh
